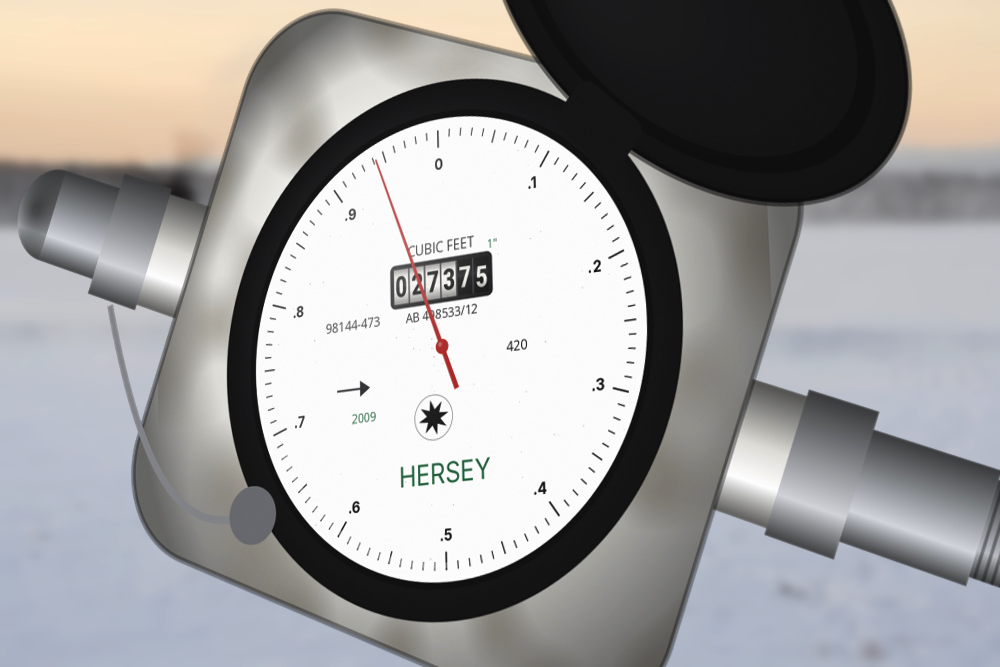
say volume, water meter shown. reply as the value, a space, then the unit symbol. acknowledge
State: 27374.94 ft³
